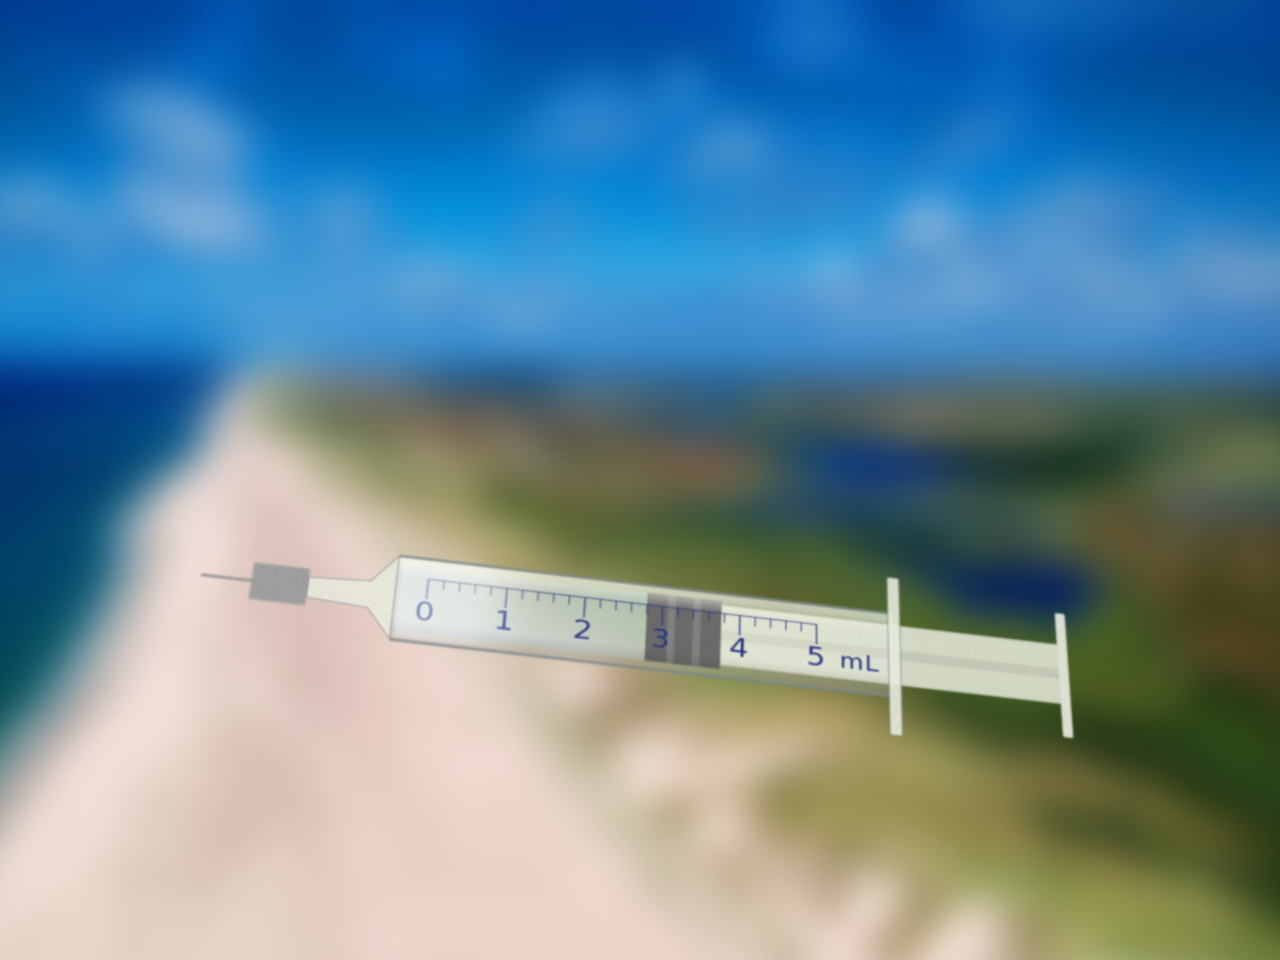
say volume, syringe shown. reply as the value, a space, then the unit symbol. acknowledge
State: 2.8 mL
